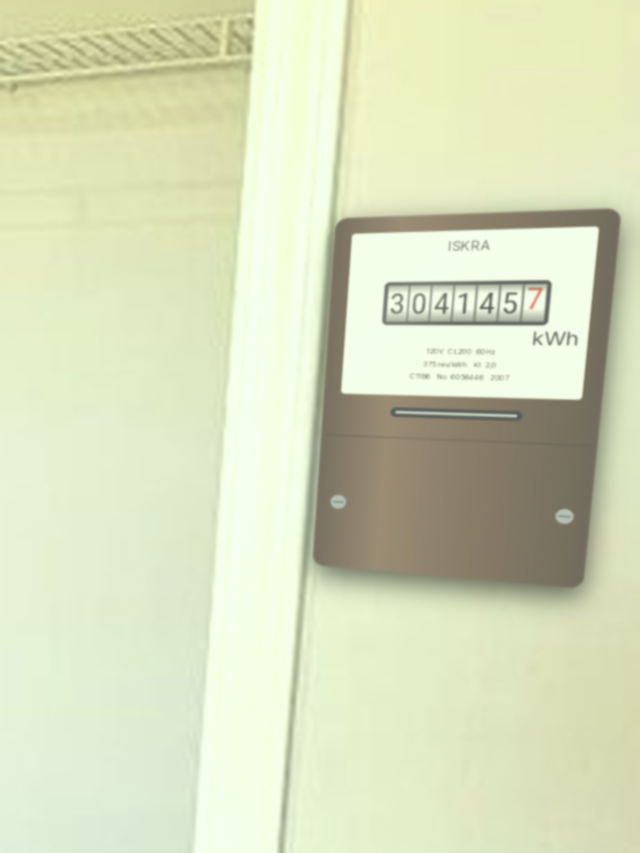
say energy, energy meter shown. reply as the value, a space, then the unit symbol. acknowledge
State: 304145.7 kWh
